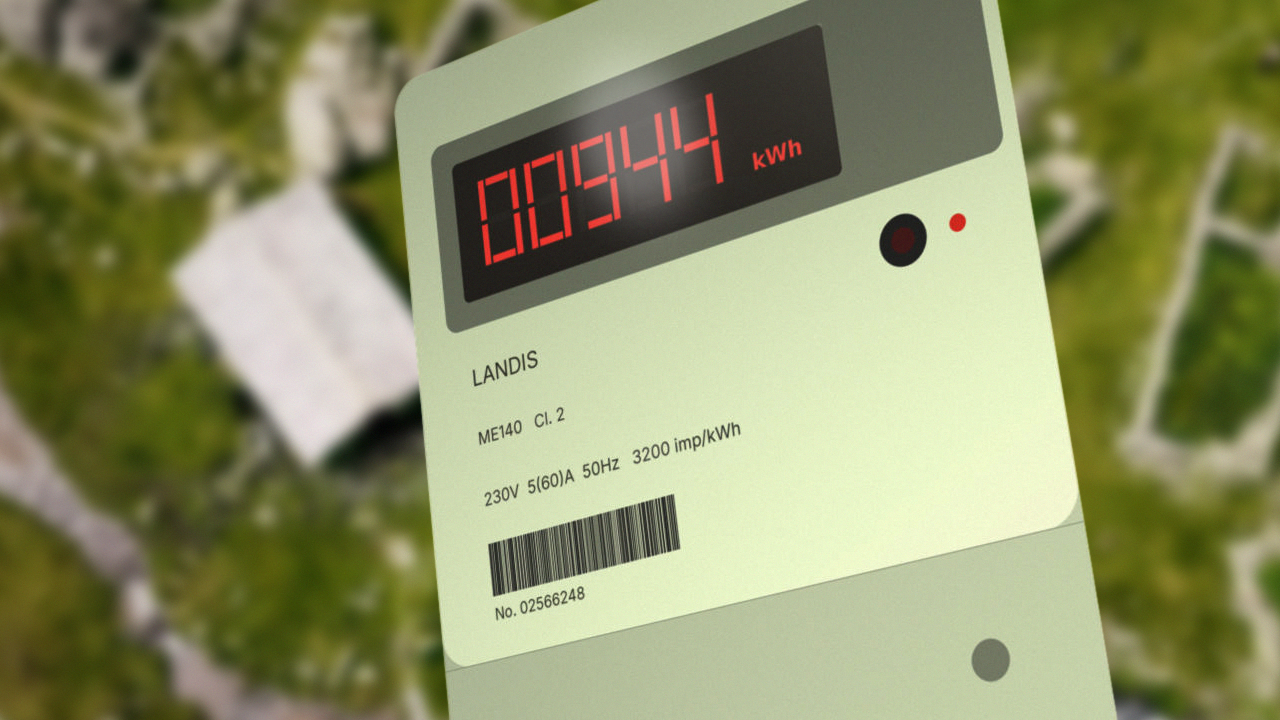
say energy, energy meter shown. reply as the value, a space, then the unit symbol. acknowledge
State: 944 kWh
